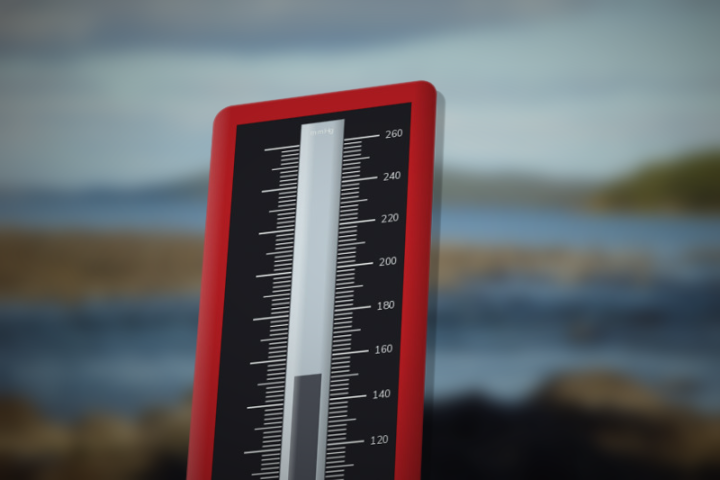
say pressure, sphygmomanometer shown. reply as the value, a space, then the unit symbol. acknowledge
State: 152 mmHg
